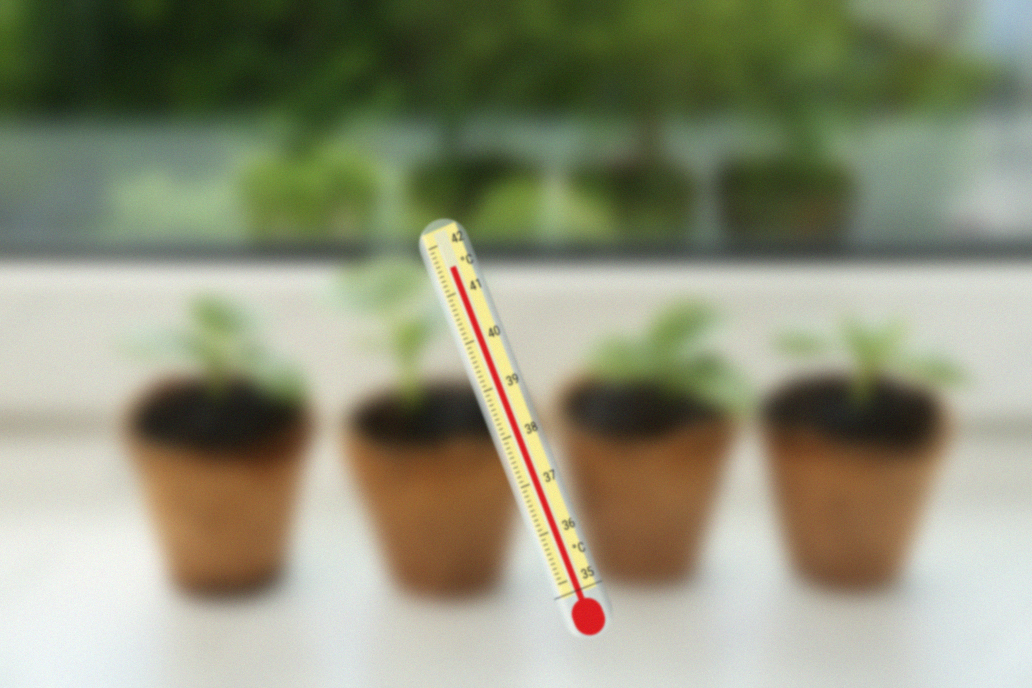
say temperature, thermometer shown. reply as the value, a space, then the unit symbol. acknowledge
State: 41.5 °C
